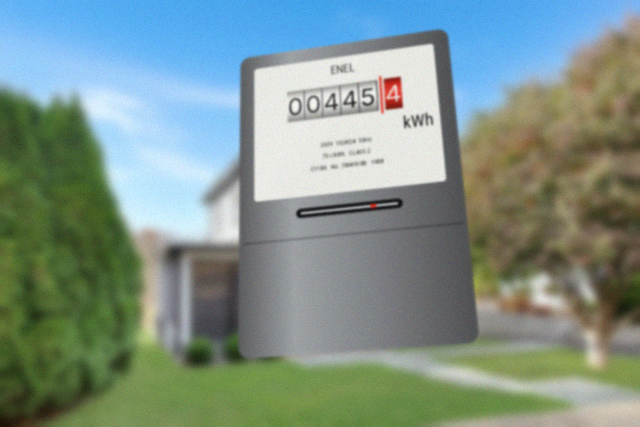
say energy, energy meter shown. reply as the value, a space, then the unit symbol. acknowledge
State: 445.4 kWh
